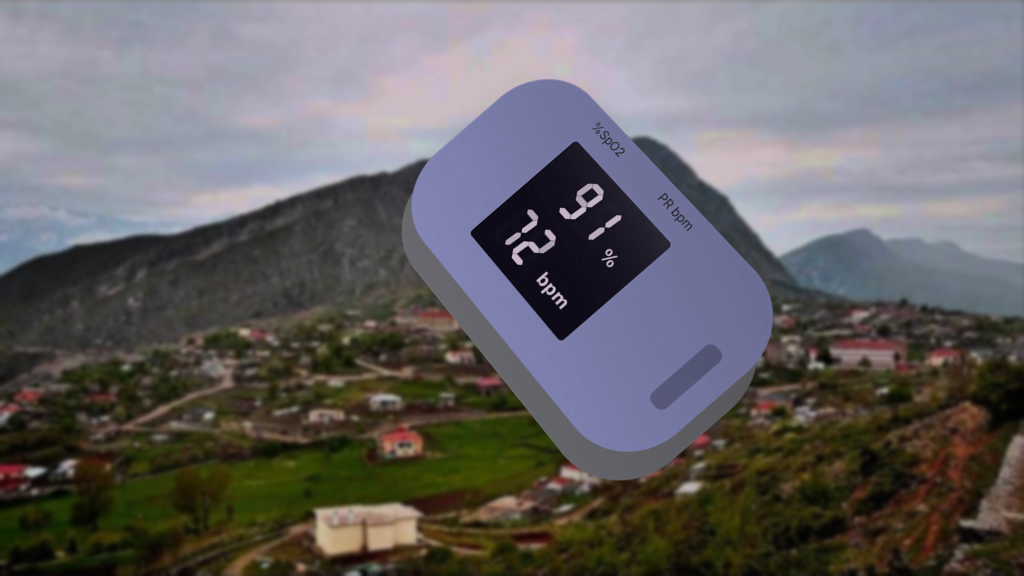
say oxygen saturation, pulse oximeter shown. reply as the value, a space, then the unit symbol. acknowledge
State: 91 %
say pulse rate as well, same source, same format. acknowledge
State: 72 bpm
